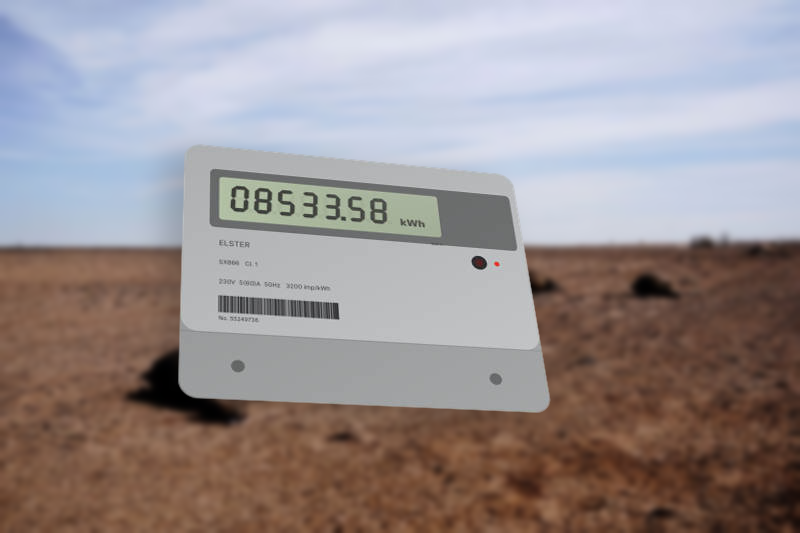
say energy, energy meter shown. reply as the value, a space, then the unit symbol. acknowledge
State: 8533.58 kWh
